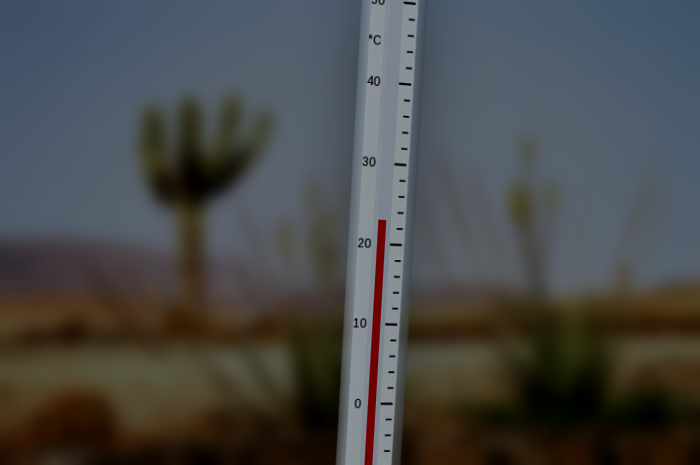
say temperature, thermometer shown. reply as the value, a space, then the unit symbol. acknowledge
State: 23 °C
